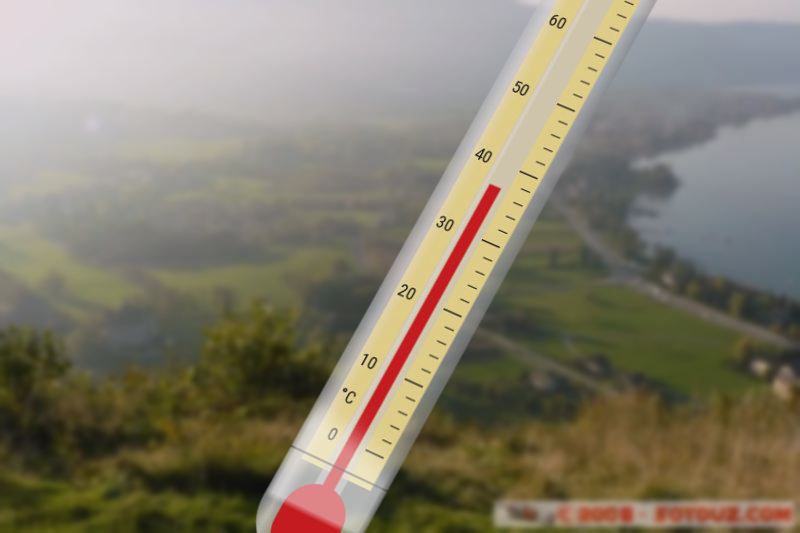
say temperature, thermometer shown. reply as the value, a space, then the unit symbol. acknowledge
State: 37 °C
